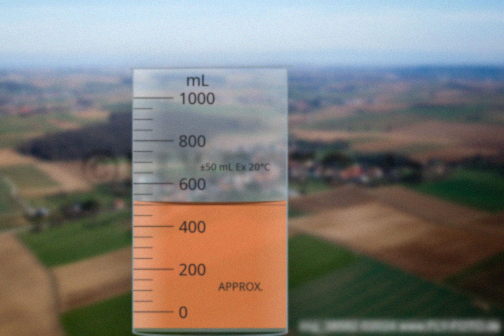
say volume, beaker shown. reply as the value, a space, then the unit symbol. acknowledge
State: 500 mL
